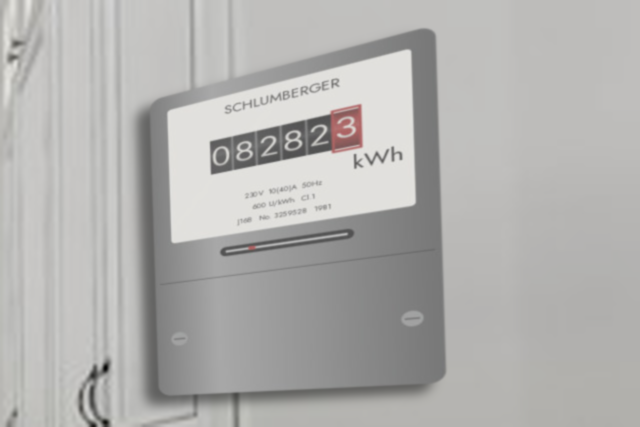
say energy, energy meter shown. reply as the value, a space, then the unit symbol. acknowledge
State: 8282.3 kWh
